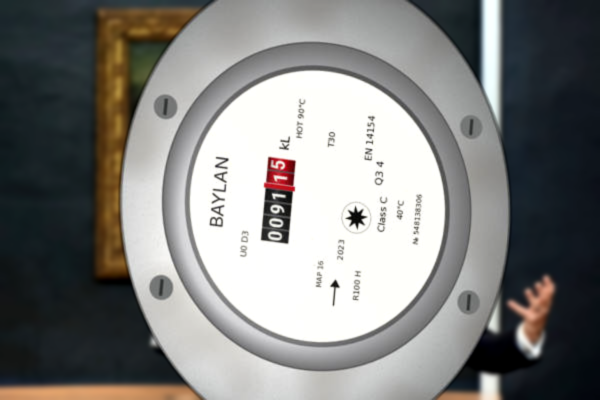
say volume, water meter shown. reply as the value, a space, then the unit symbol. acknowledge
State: 91.15 kL
